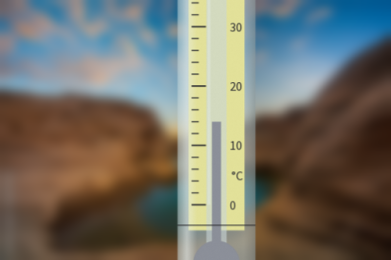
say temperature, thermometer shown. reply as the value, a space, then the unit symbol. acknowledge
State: 14 °C
